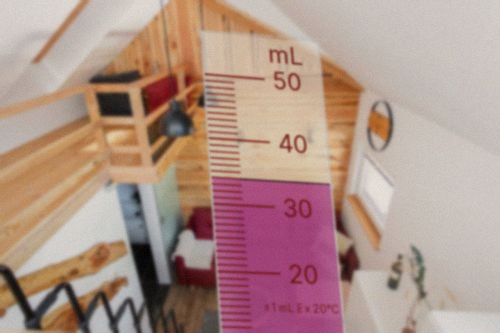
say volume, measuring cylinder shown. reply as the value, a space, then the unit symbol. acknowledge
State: 34 mL
